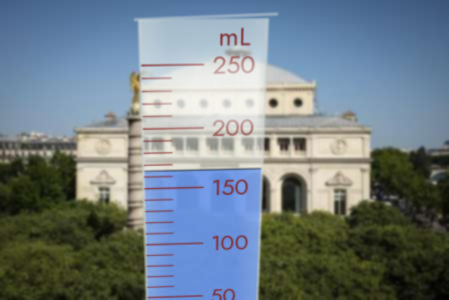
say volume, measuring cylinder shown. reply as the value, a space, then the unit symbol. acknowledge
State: 165 mL
